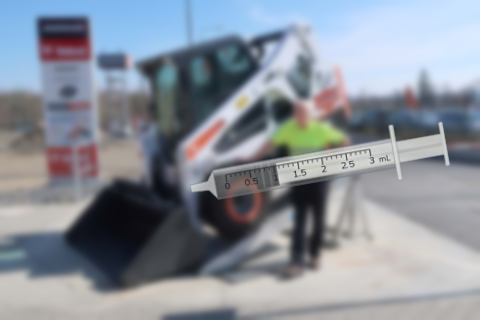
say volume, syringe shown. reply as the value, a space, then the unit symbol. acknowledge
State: 0.6 mL
